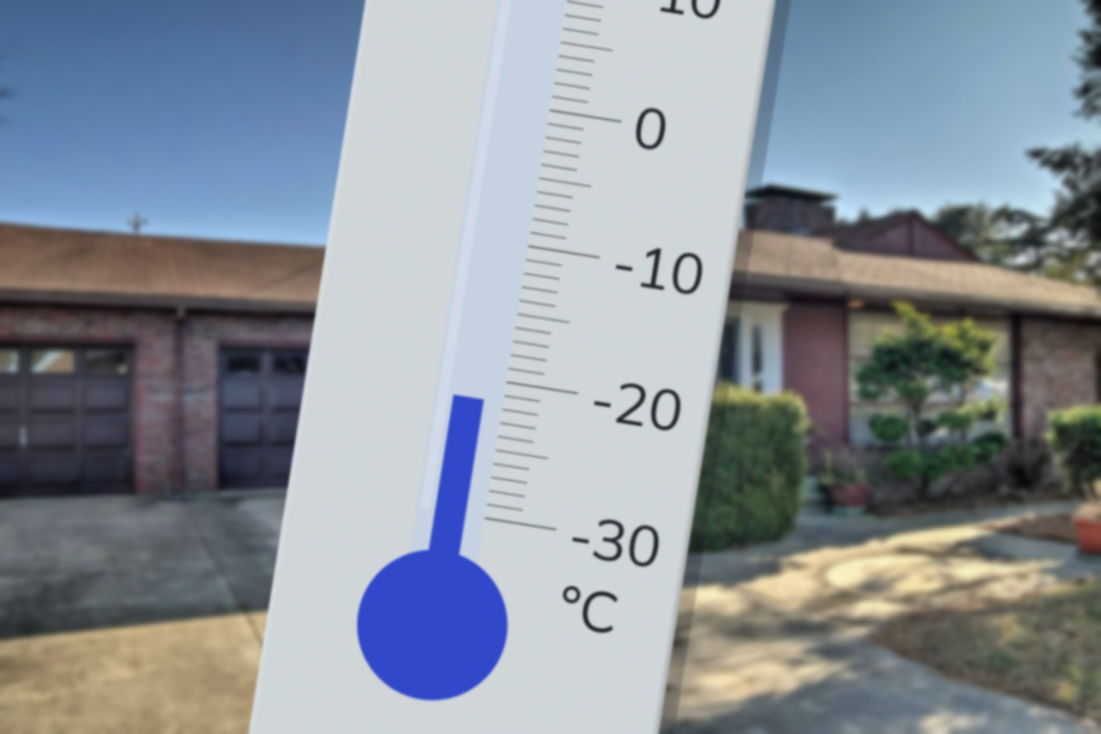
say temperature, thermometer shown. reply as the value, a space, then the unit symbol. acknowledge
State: -21.5 °C
